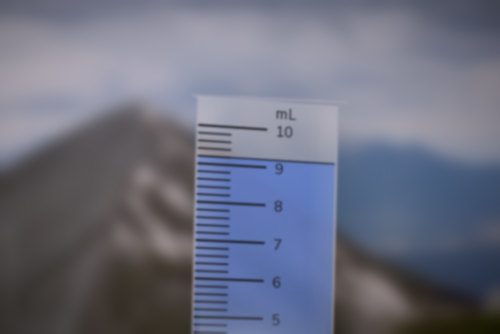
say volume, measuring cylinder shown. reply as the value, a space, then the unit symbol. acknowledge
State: 9.2 mL
